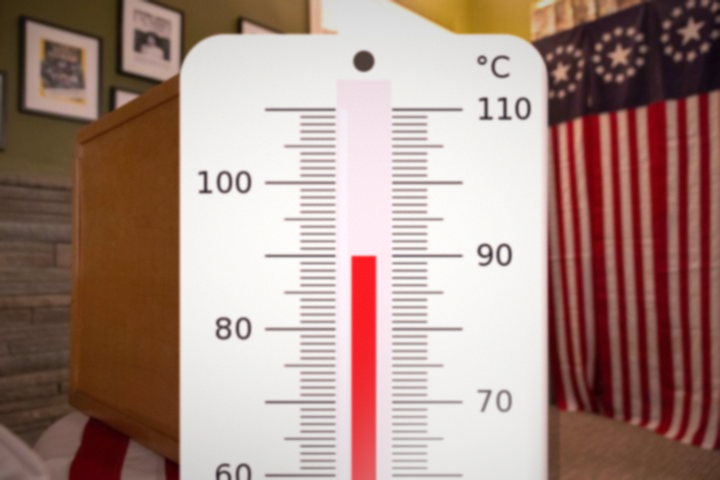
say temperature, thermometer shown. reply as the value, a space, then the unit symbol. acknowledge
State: 90 °C
